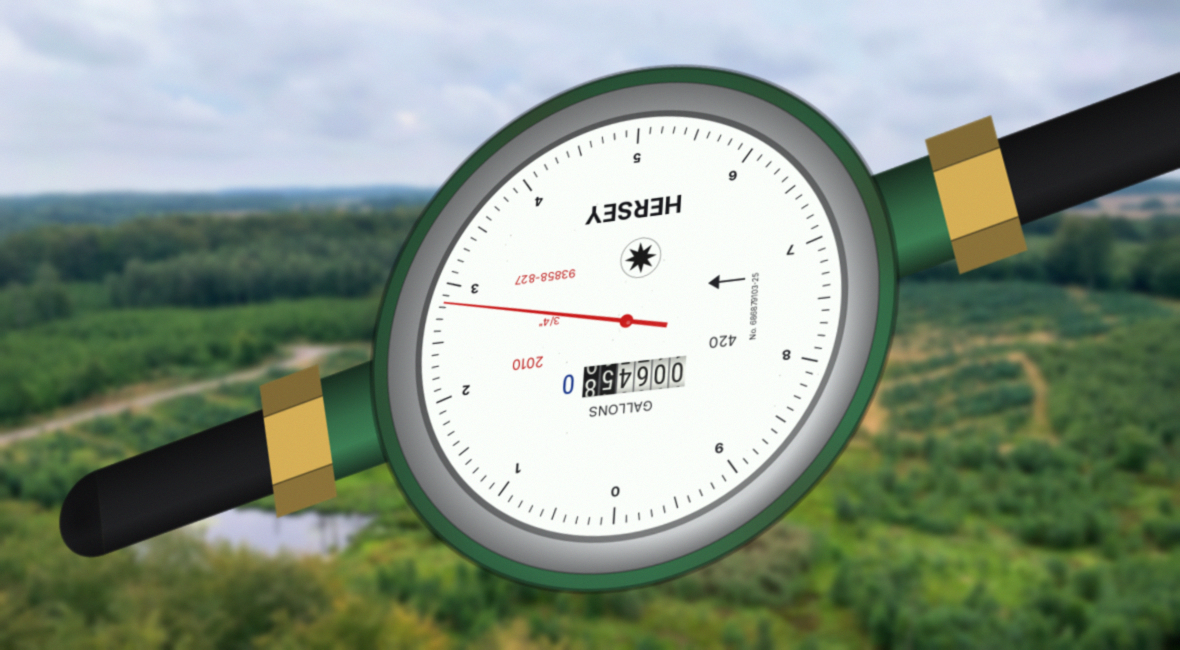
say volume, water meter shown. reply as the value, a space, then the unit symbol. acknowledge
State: 64582.8 gal
